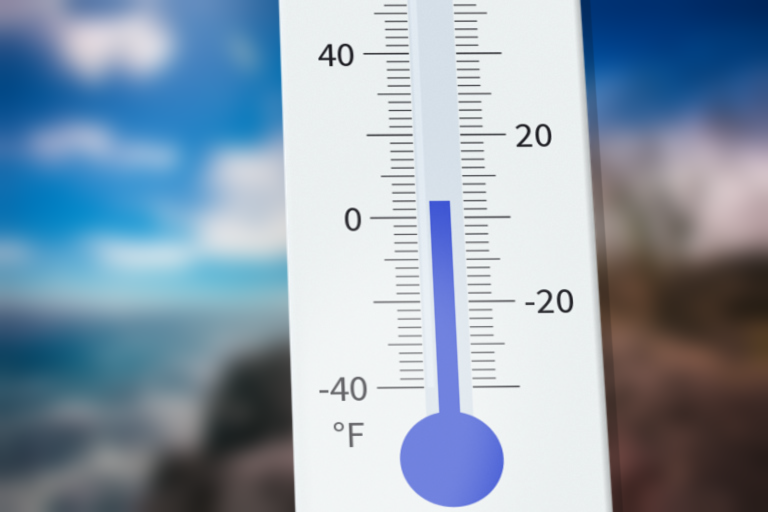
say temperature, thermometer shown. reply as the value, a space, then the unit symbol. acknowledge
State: 4 °F
